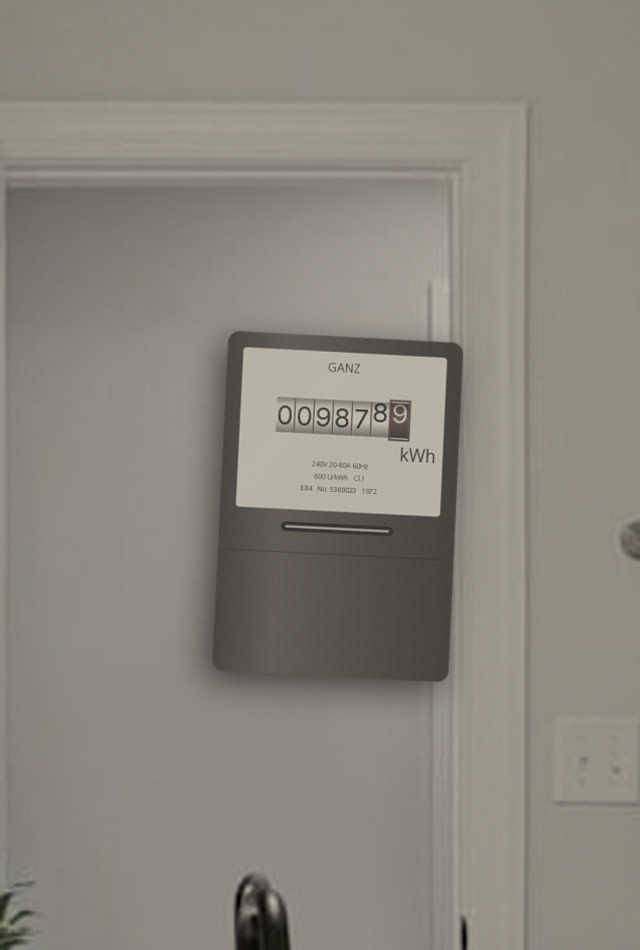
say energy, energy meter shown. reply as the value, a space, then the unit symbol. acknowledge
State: 9878.9 kWh
